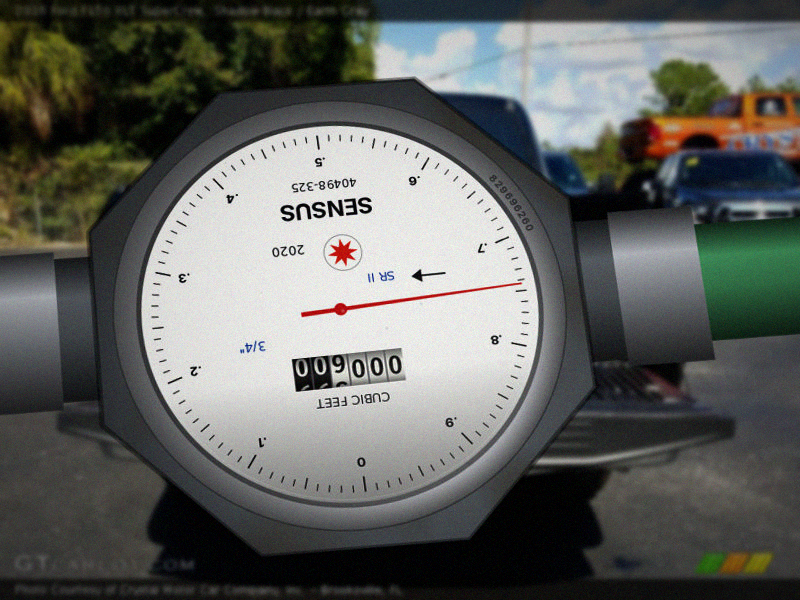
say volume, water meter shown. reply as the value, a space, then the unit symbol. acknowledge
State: 599.74 ft³
